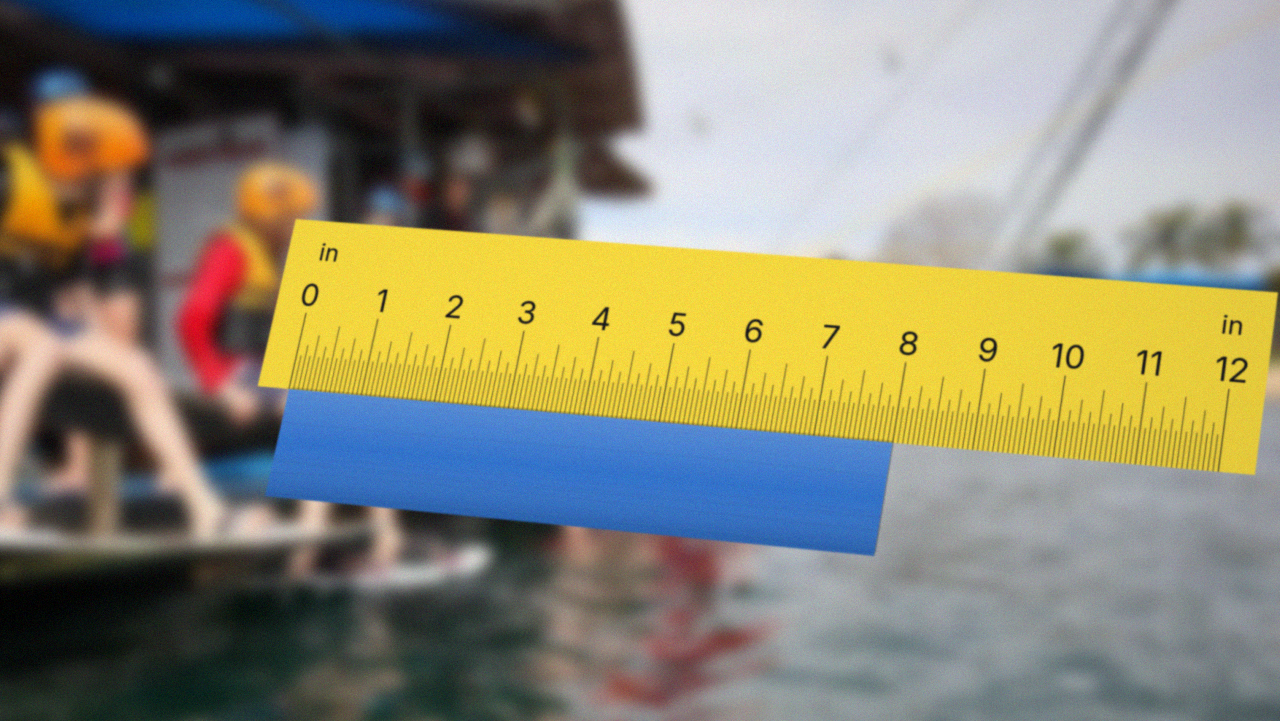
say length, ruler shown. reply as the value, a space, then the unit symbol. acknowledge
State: 8 in
